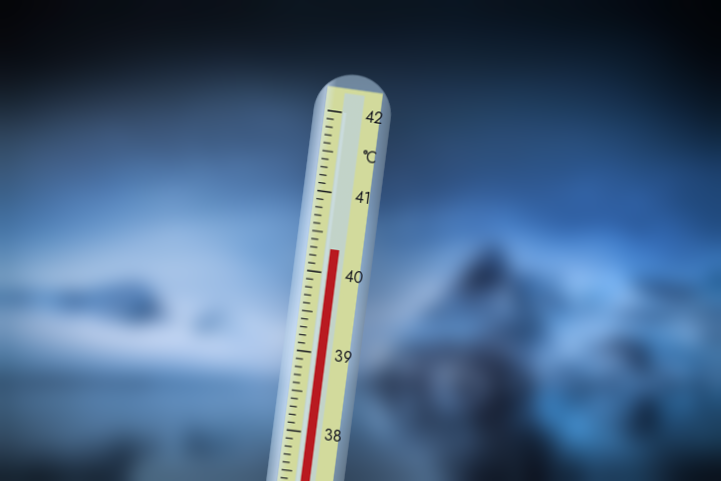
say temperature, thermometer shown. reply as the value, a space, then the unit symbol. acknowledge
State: 40.3 °C
